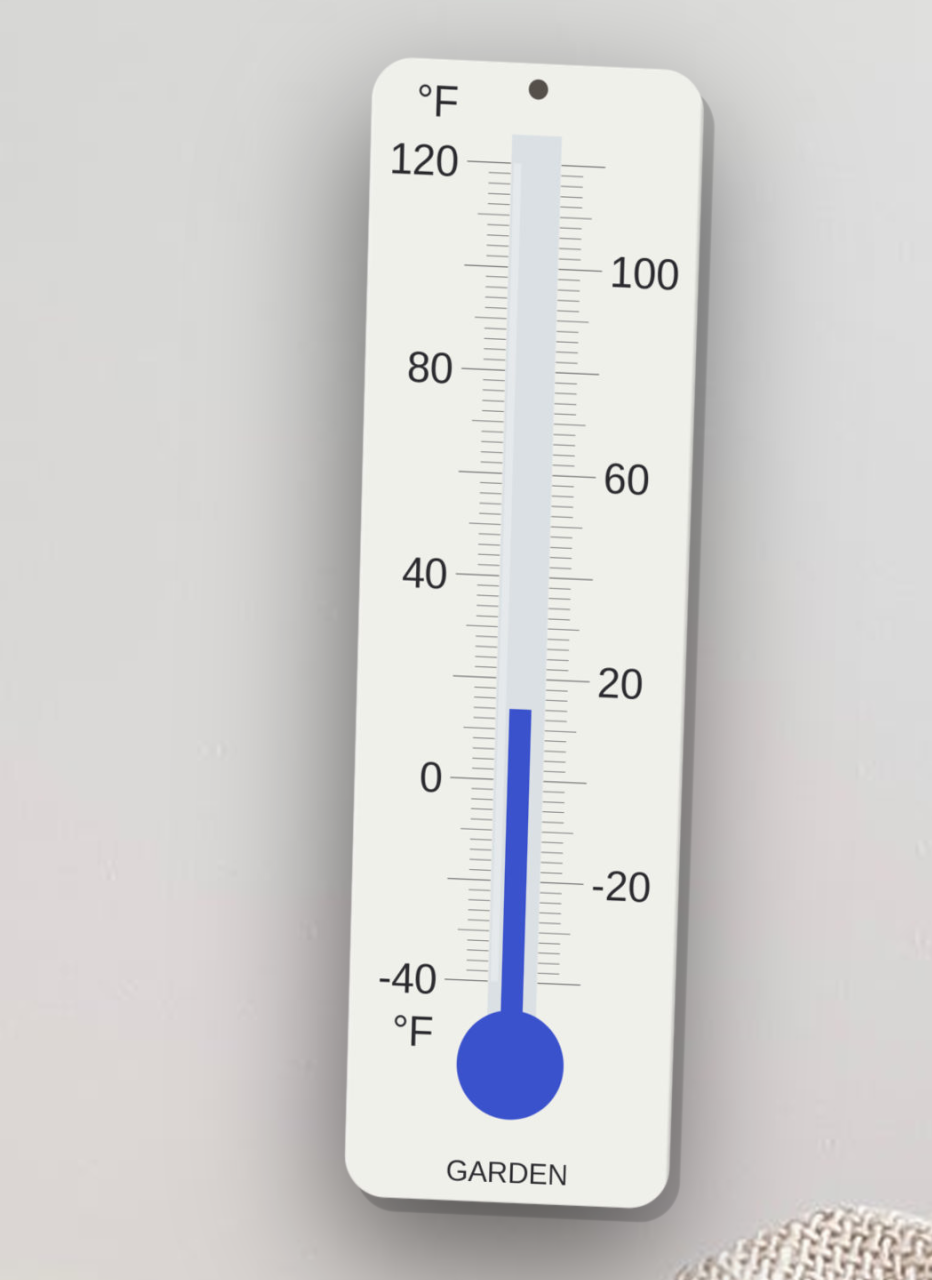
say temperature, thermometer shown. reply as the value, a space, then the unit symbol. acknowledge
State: 14 °F
